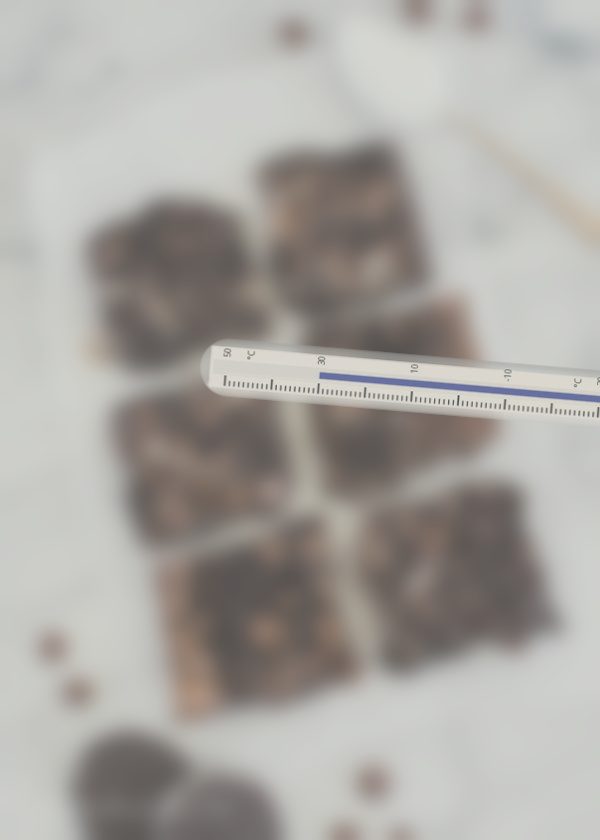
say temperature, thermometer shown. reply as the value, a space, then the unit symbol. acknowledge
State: 30 °C
